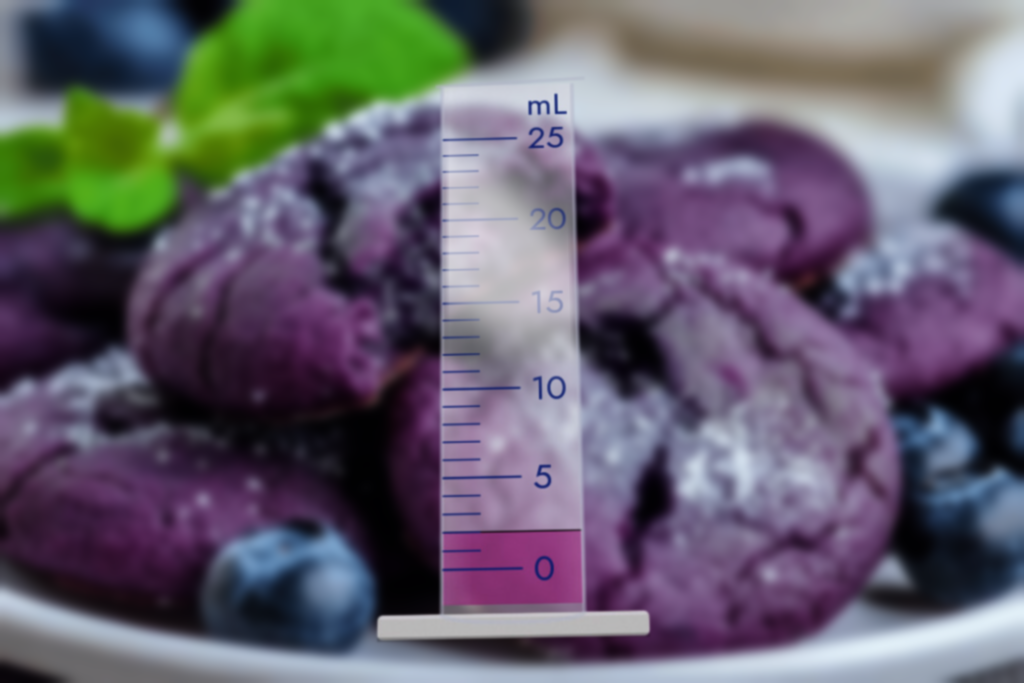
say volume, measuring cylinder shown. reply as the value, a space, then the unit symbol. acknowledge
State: 2 mL
